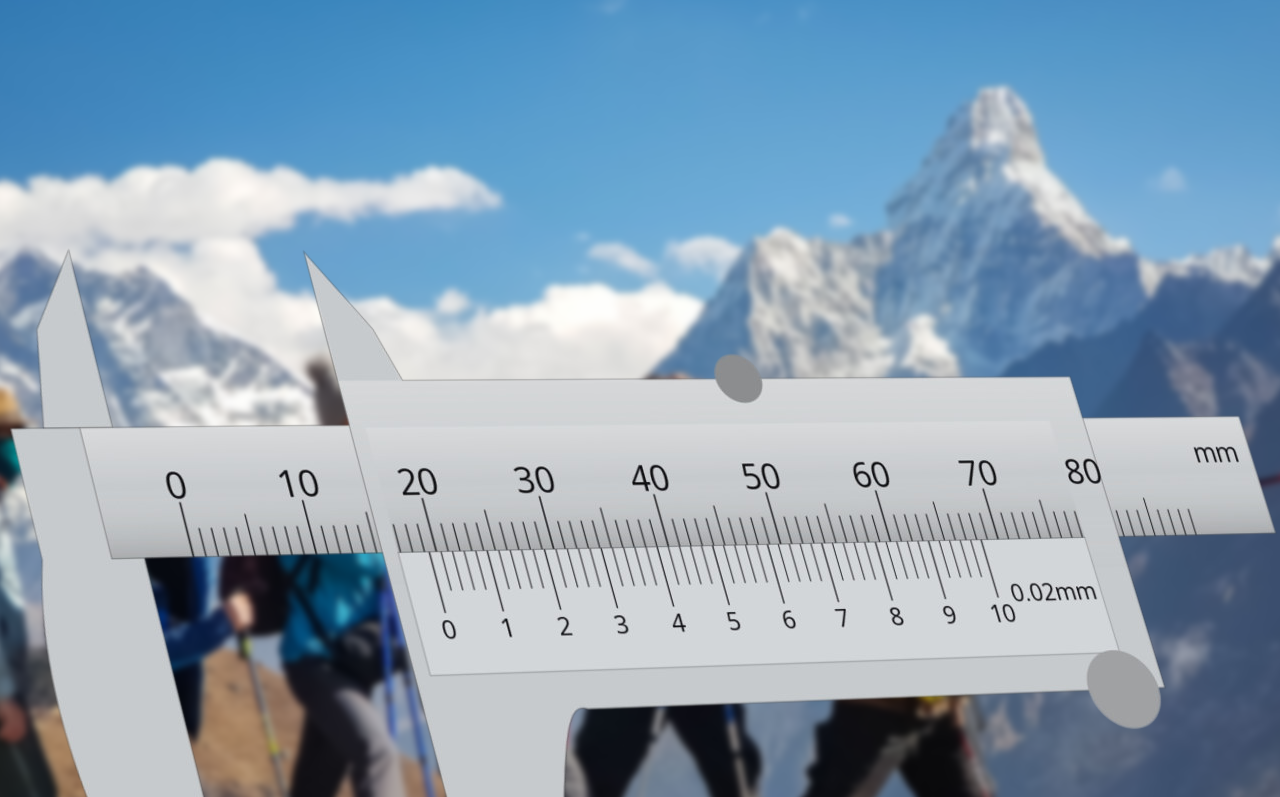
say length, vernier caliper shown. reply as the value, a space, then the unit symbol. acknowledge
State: 19.4 mm
